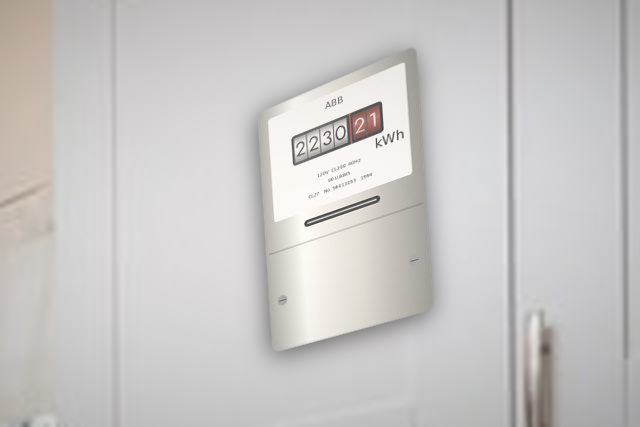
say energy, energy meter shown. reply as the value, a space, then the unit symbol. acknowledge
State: 2230.21 kWh
